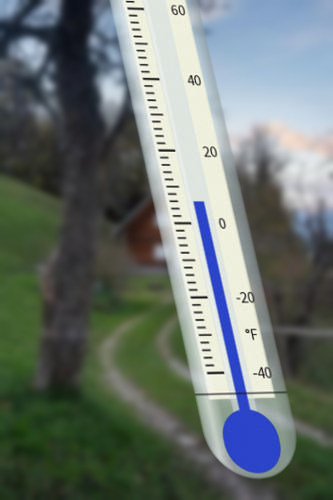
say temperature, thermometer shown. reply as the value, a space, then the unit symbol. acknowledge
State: 6 °F
